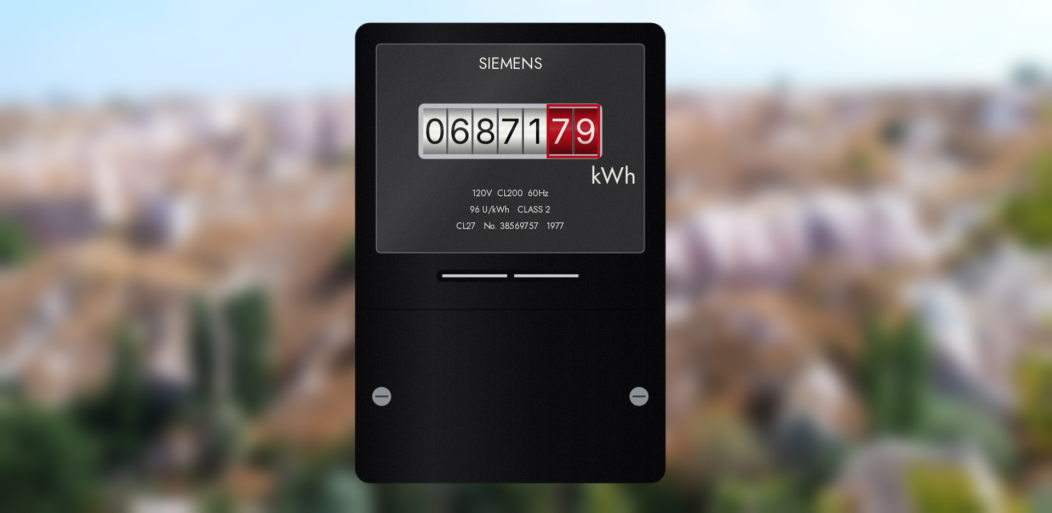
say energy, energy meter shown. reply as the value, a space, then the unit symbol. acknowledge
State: 6871.79 kWh
